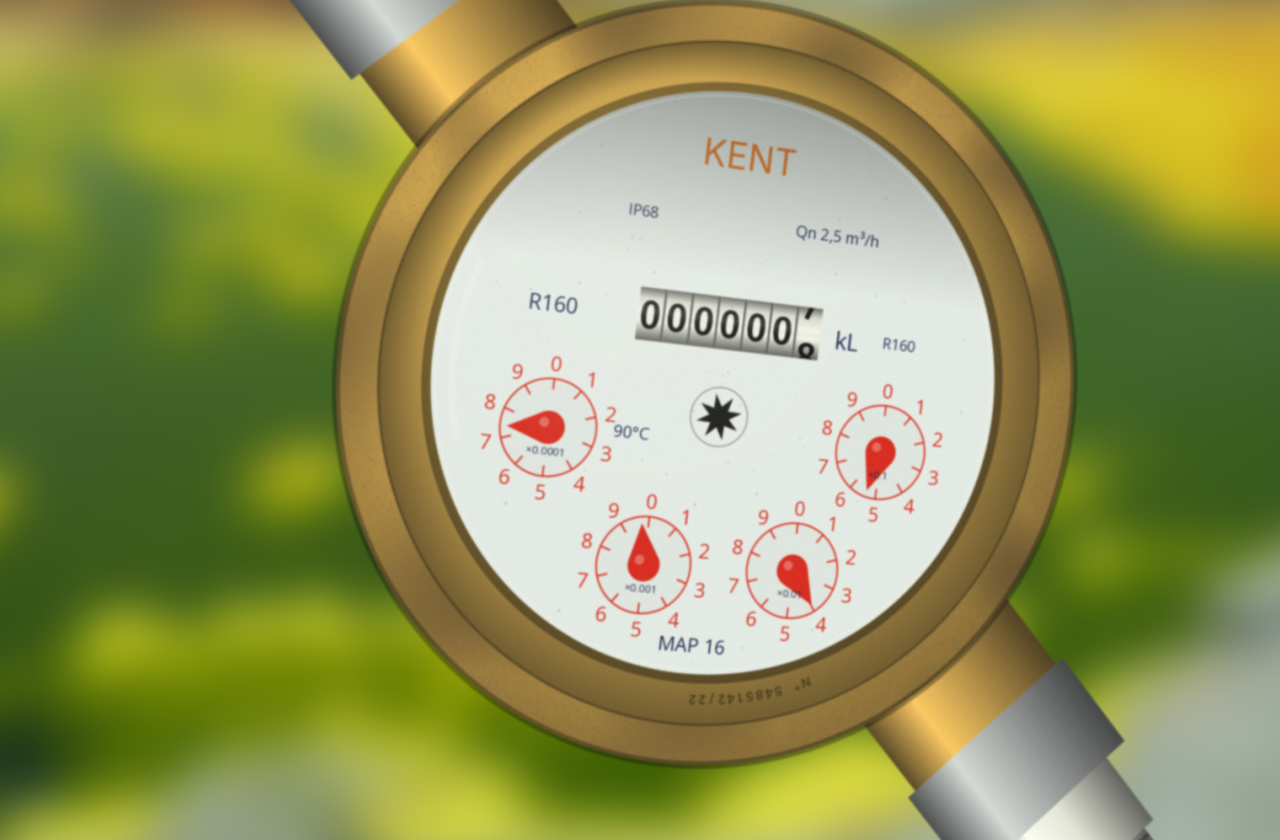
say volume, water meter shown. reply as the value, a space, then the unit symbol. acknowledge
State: 7.5397 kL
